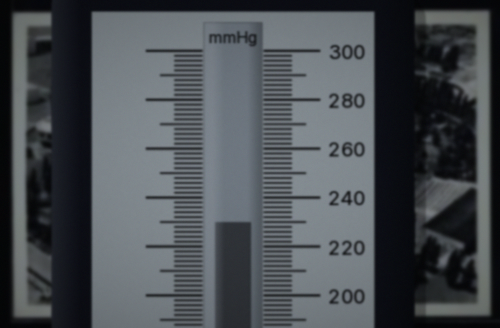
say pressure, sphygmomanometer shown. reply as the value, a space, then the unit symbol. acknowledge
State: 230 mmHg
